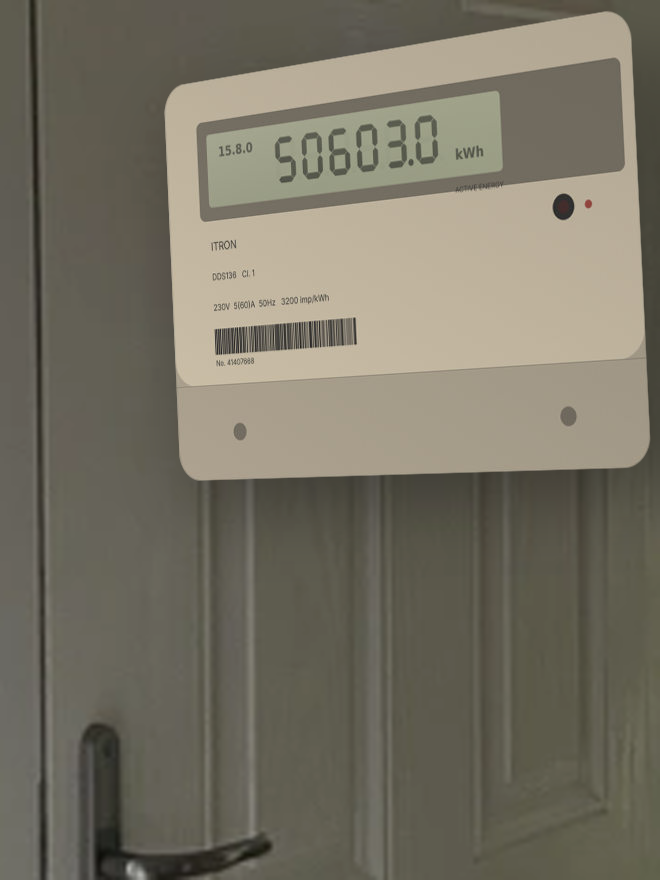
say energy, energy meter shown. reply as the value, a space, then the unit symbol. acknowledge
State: 50603.0 kWh
